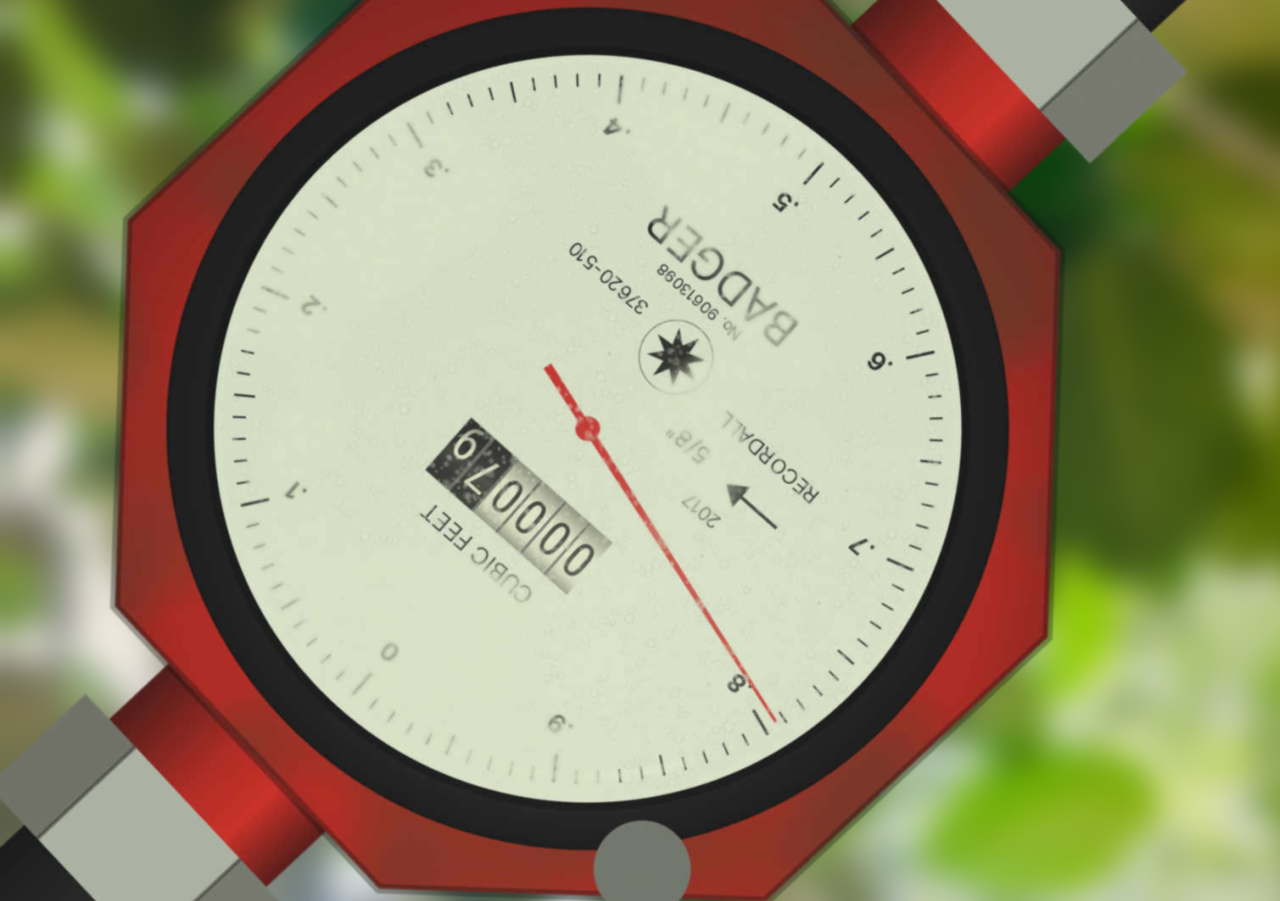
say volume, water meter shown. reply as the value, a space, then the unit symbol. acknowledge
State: 78.79 ft³
